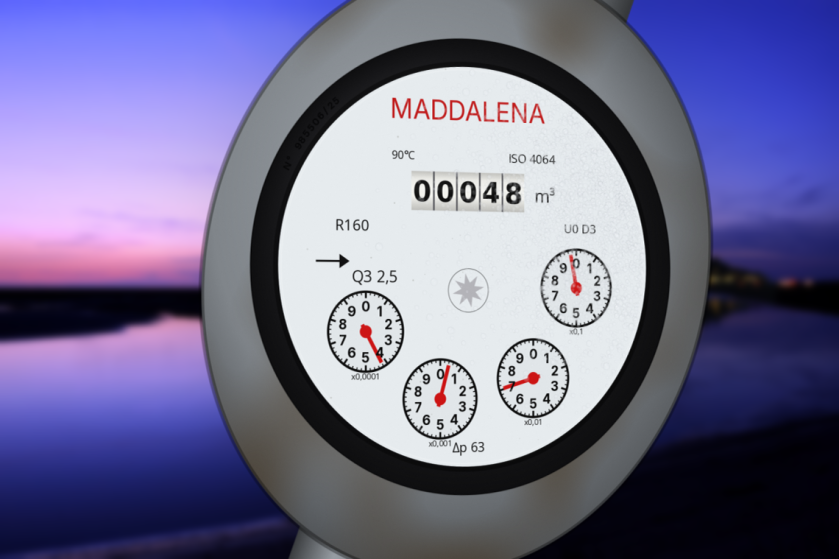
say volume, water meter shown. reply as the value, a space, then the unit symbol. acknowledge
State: 47.9704 m³
